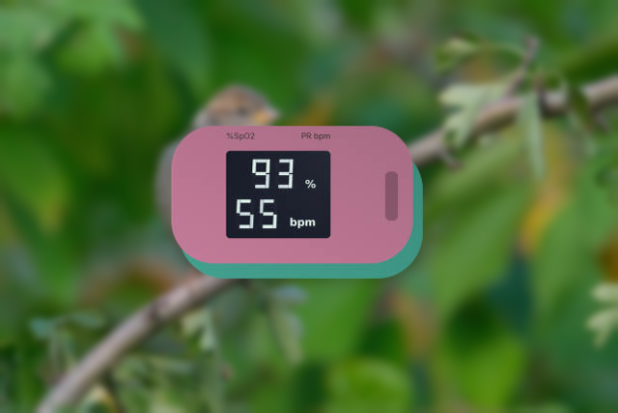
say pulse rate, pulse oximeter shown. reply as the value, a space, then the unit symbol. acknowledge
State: 55 bpm
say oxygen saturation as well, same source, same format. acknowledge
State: 93 %
